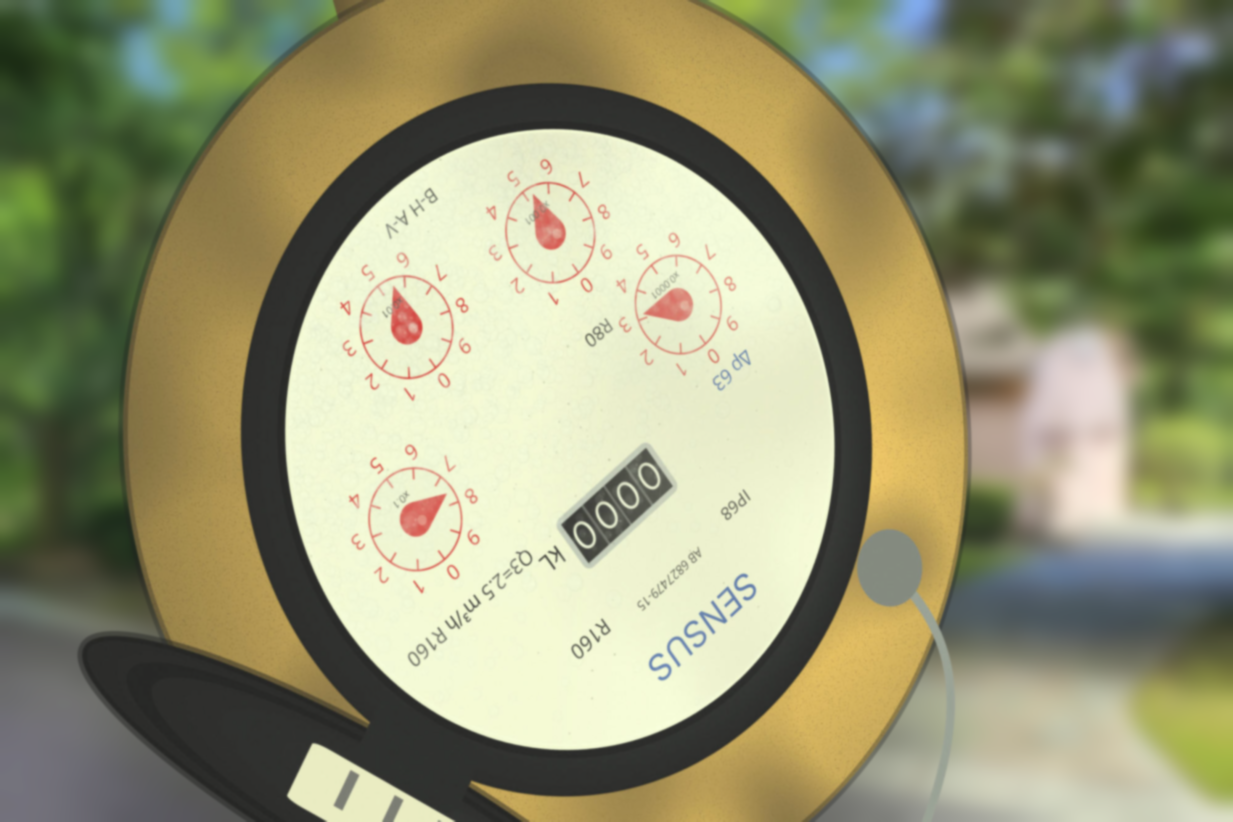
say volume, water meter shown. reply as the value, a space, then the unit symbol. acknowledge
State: 0.7553 kL
